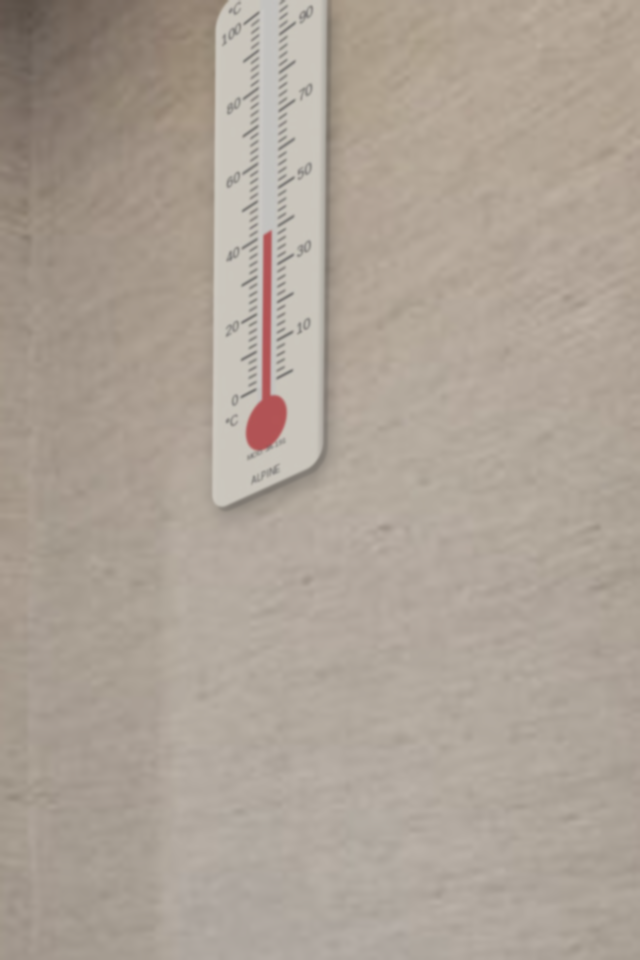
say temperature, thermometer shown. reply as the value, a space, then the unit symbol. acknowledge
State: 40 °C
